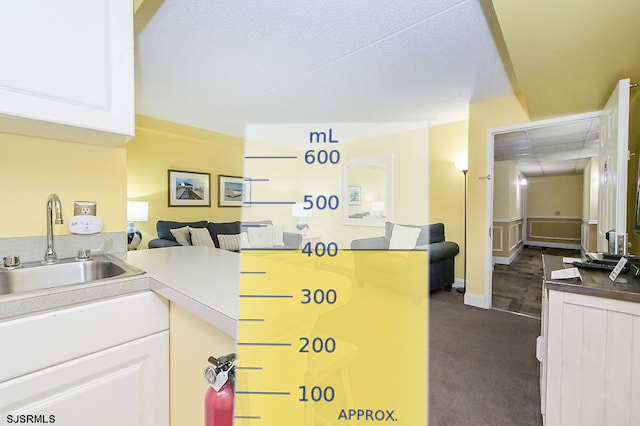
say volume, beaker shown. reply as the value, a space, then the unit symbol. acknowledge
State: 400 mL
